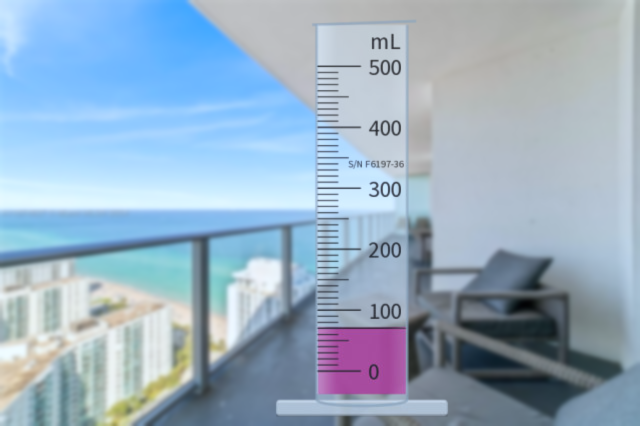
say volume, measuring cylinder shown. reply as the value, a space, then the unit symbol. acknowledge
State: 70 mL
